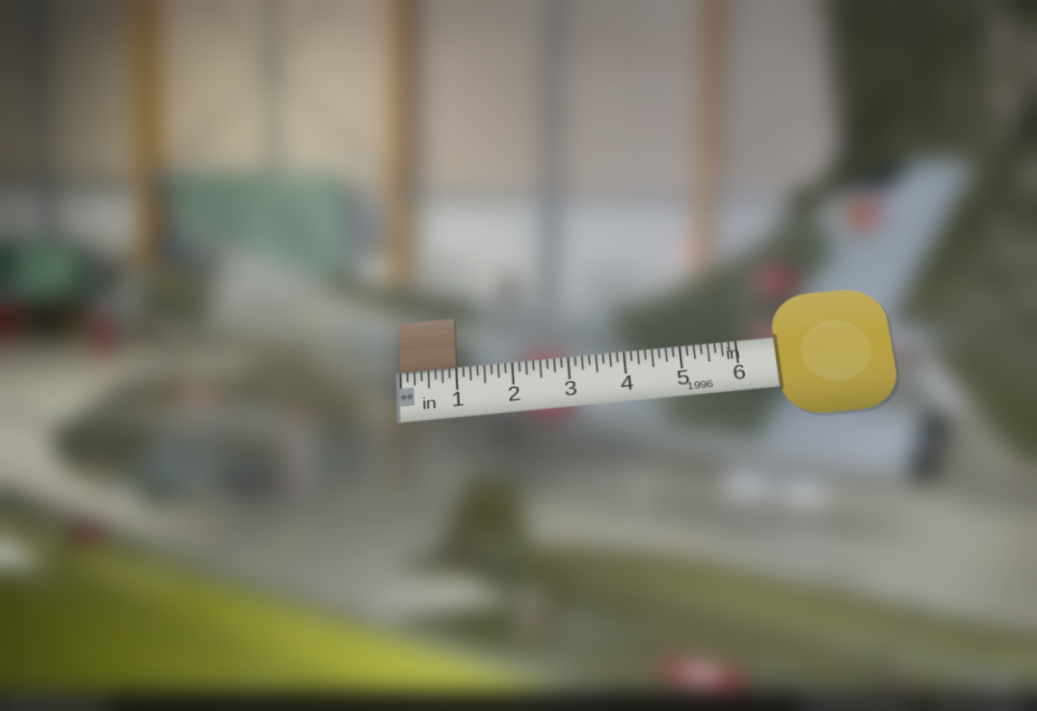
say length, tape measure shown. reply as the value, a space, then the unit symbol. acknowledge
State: 1 in
